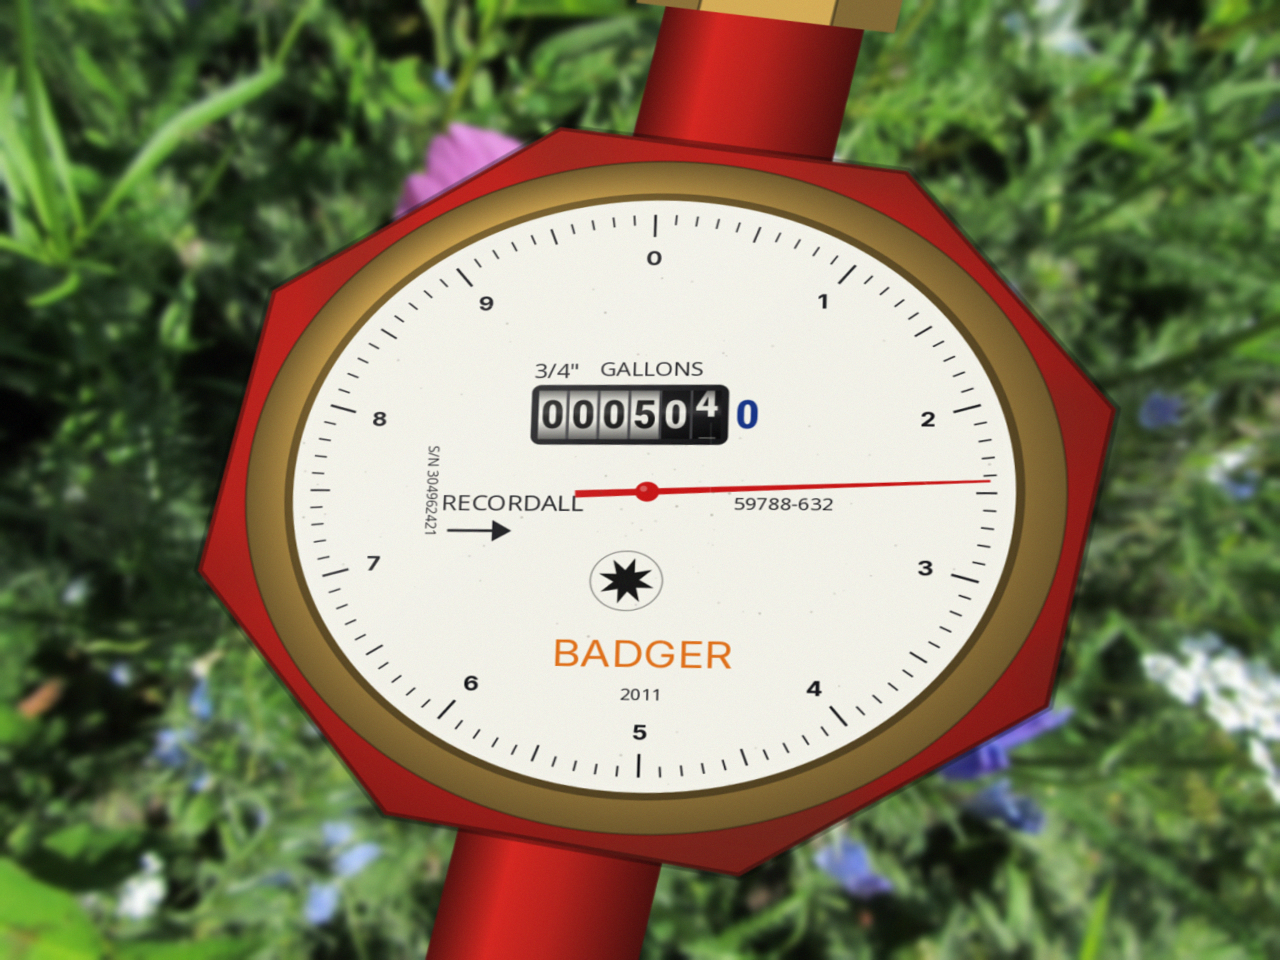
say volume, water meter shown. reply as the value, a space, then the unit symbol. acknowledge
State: 5042.4 gal
